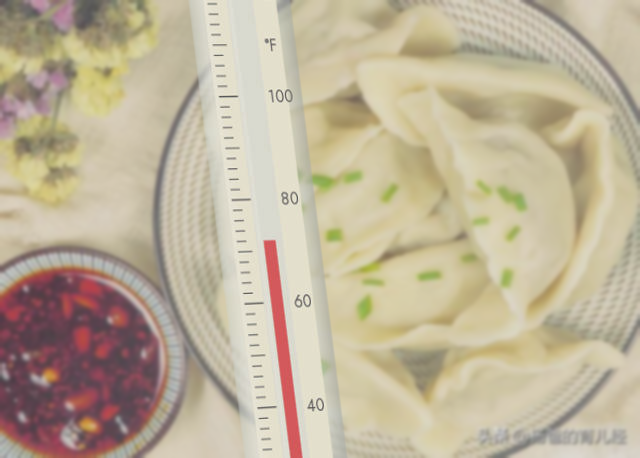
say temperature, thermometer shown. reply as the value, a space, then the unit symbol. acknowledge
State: 72 °F
